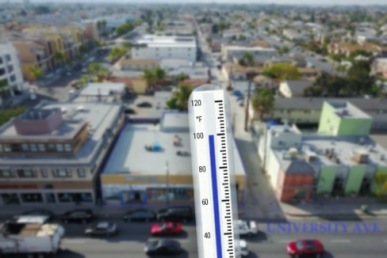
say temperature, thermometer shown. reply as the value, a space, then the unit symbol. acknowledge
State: 100 °F
